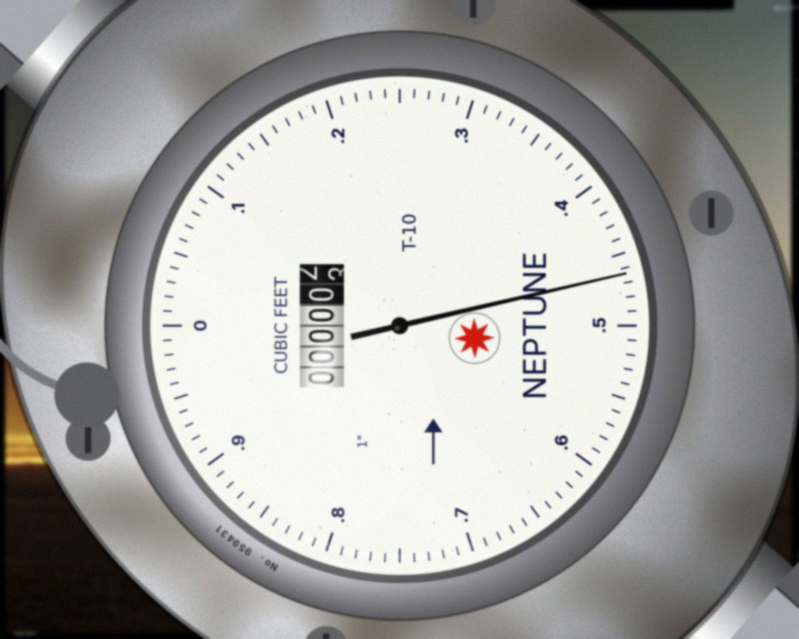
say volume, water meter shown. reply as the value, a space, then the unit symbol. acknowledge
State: 2.46 ft³
